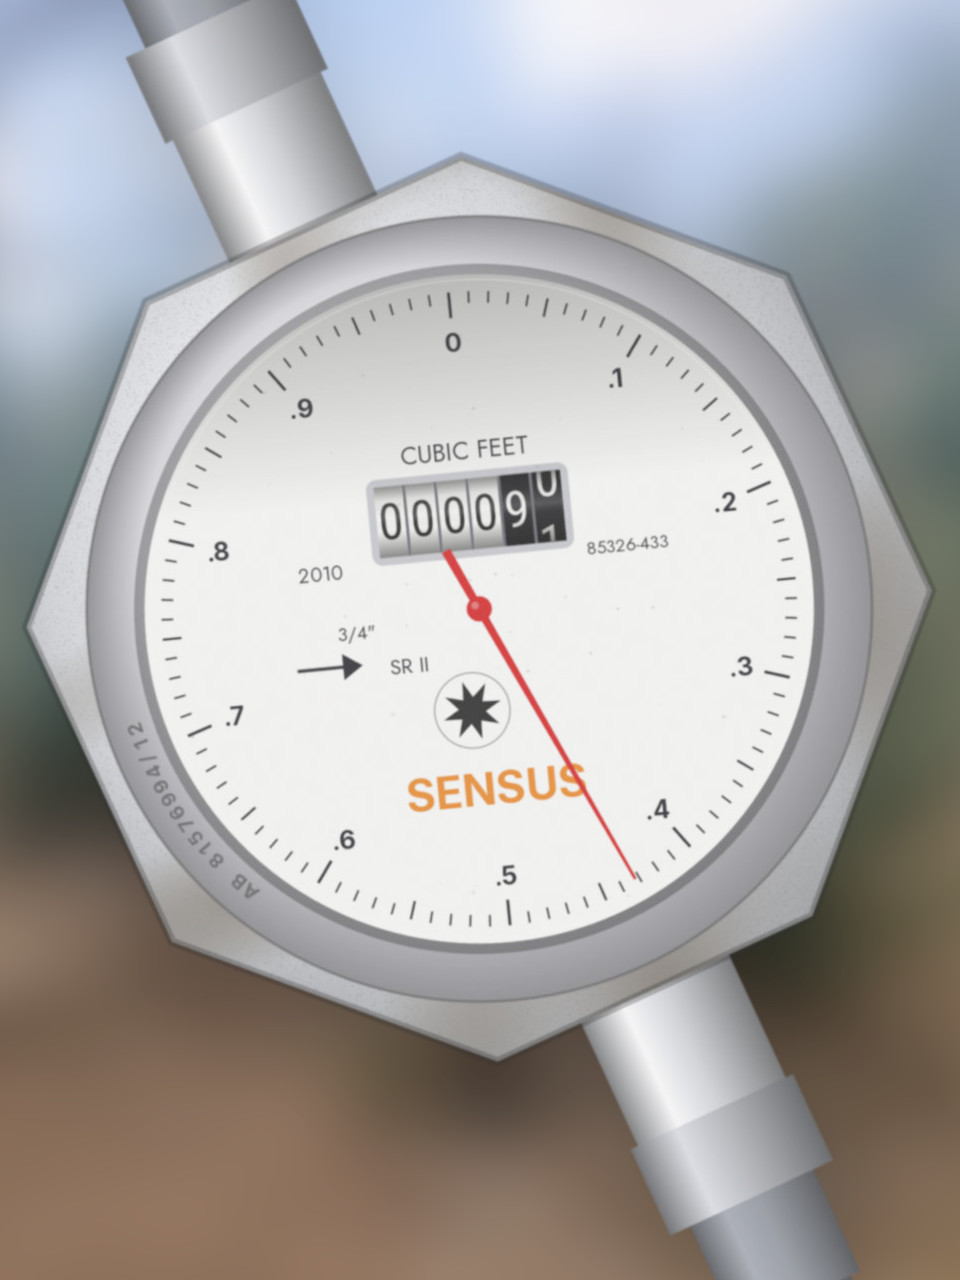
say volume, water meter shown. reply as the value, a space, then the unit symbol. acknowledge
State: 90.43 ft³
